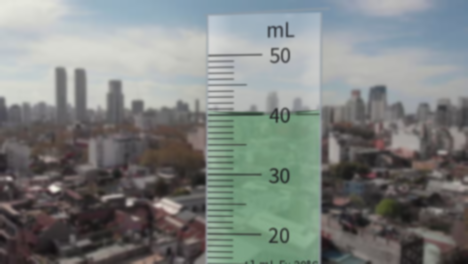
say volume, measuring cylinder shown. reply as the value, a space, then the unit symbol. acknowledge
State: 40 mL
